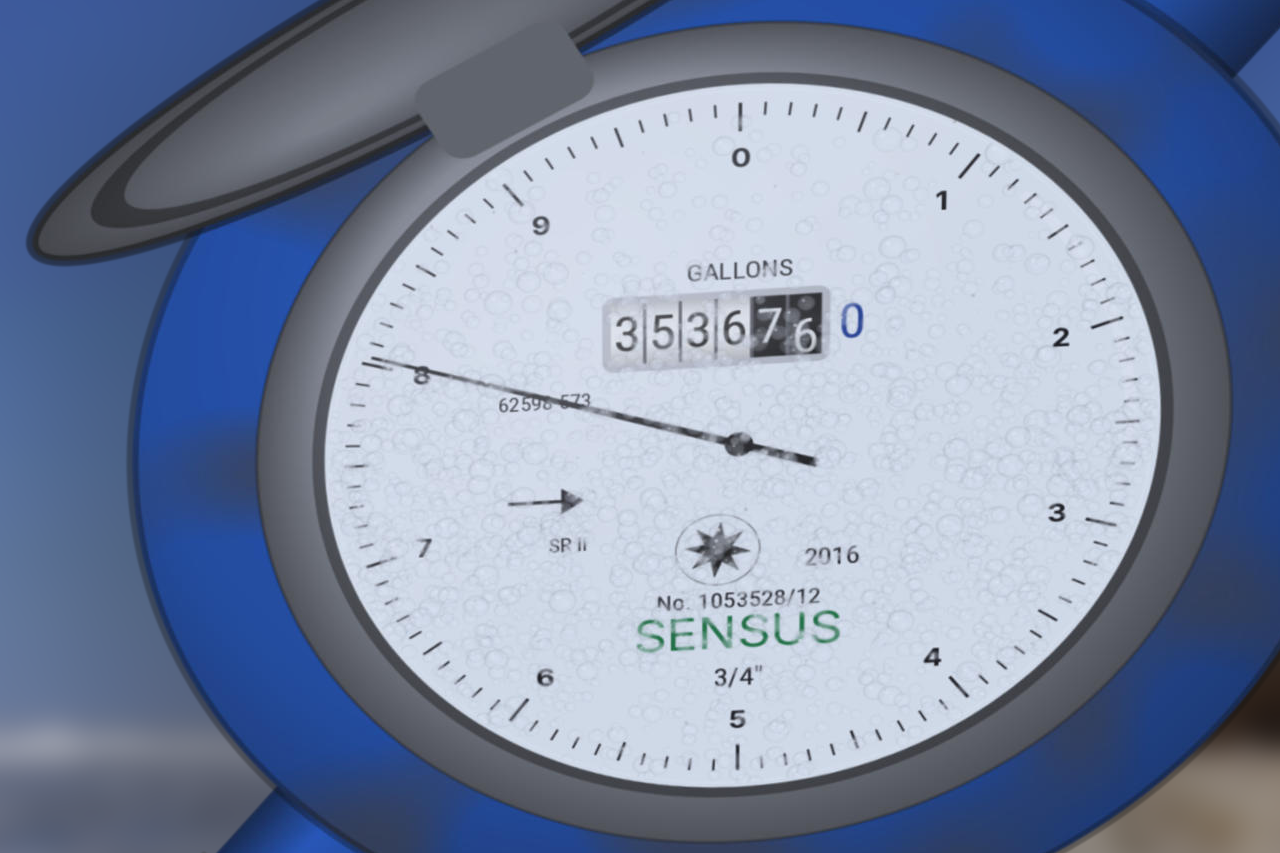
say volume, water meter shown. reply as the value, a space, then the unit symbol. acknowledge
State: 3536758.0 gal
